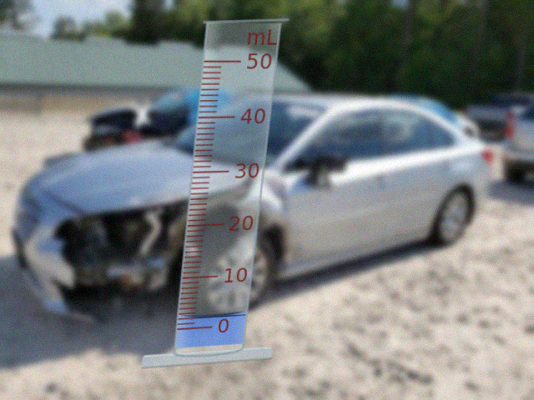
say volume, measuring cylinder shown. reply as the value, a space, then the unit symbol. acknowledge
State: 2 mL
